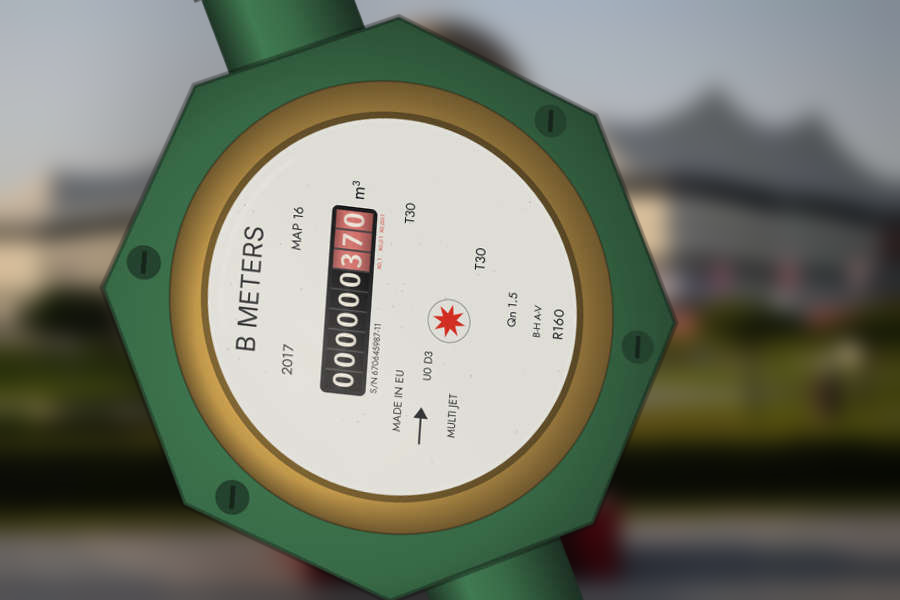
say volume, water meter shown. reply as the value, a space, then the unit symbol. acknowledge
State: 0.370 m³
